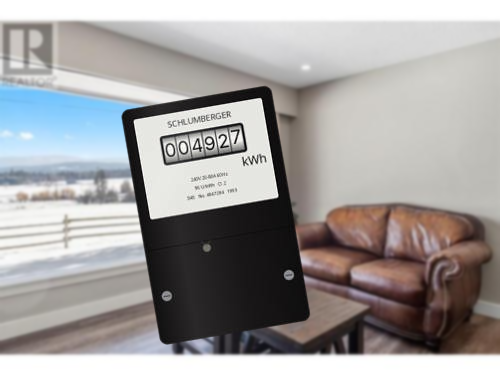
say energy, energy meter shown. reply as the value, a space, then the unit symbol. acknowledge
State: 4927 kWh
